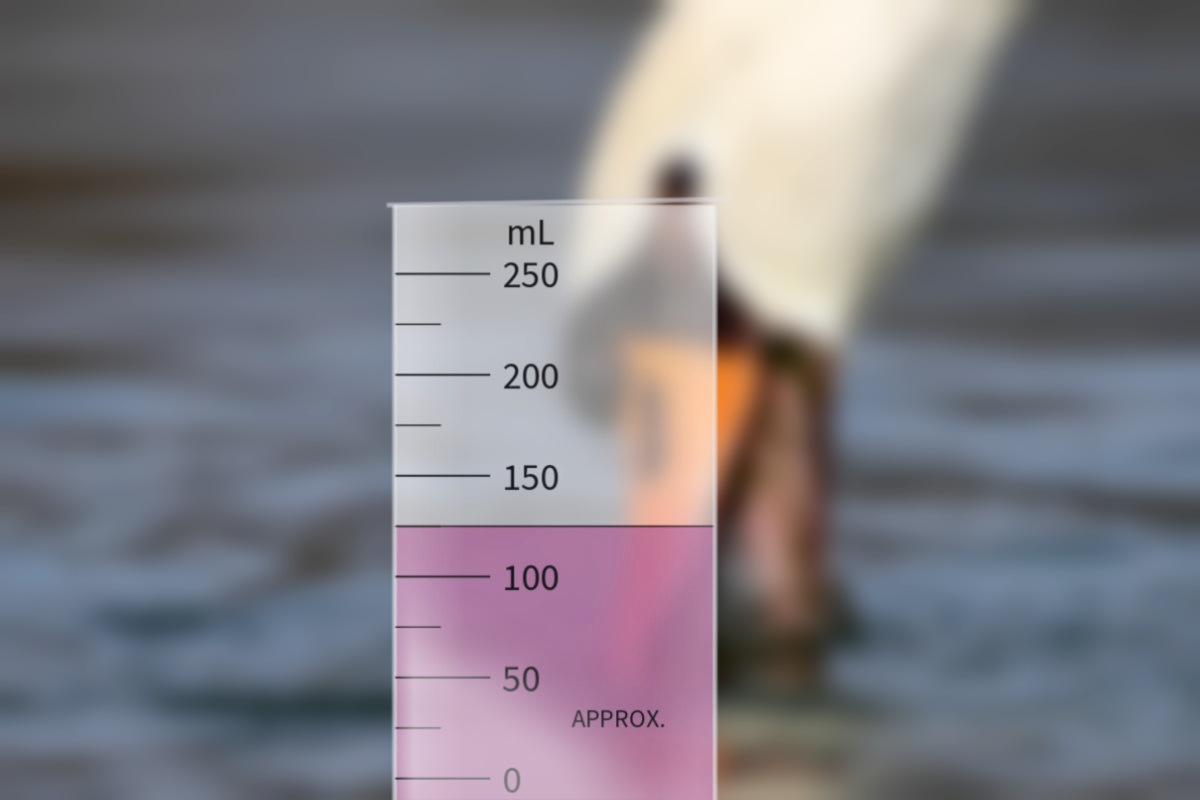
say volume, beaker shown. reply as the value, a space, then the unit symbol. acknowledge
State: 125 mL
